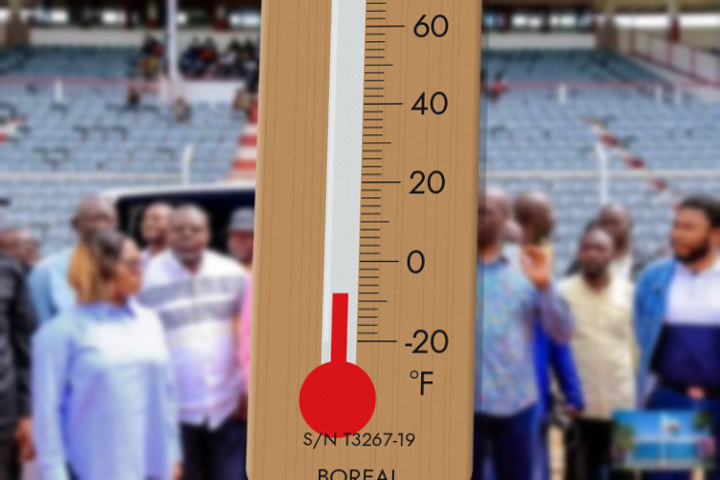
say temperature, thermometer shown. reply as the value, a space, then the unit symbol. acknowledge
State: -8 °F
